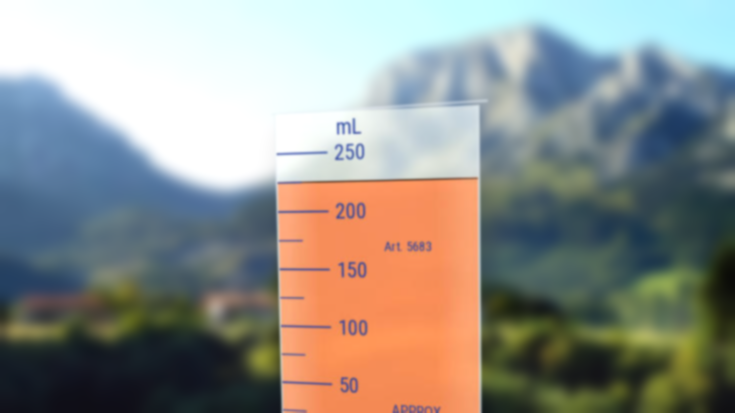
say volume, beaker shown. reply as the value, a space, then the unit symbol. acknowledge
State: 225 mL
